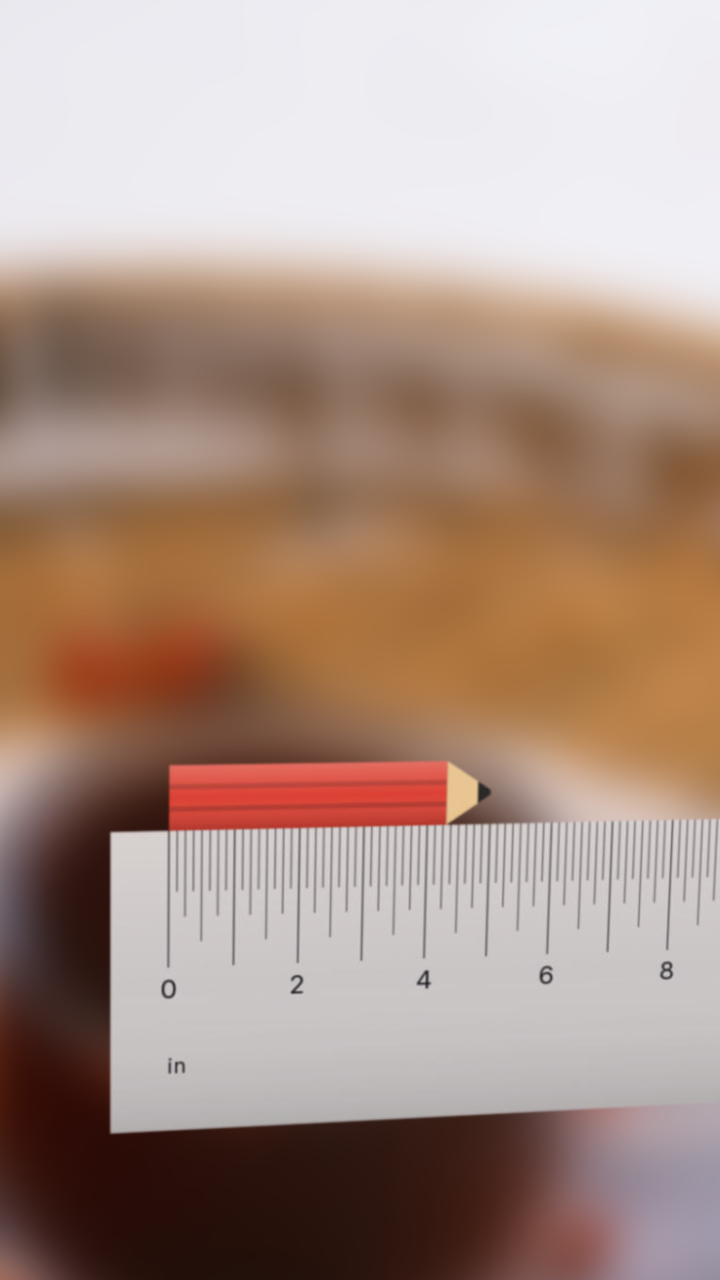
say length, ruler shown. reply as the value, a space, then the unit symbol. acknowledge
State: 5 in
